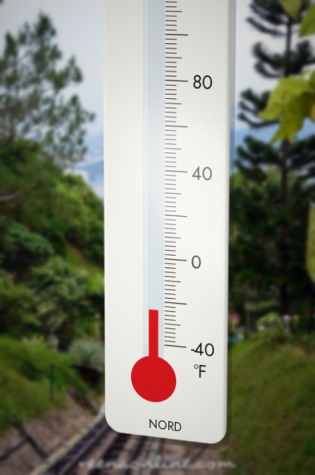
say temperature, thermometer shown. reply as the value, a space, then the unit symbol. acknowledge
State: -24 °F
